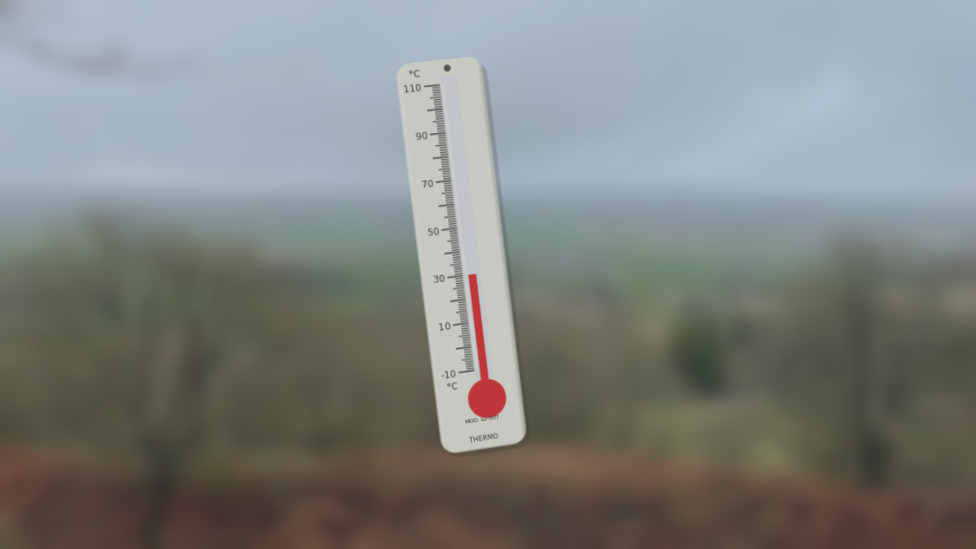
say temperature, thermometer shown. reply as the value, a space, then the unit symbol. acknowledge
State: 30 °C
